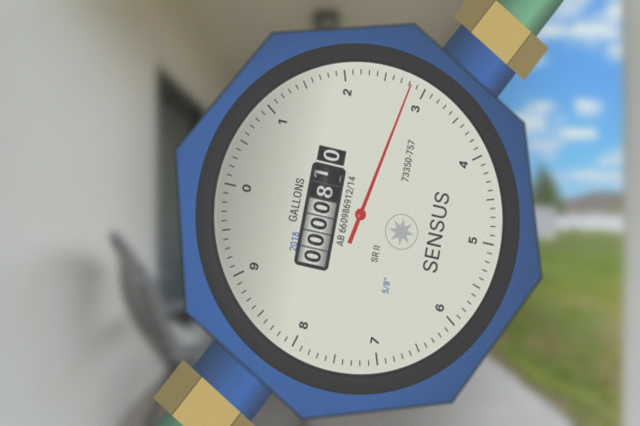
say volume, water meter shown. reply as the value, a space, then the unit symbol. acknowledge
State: 812.8 gal
